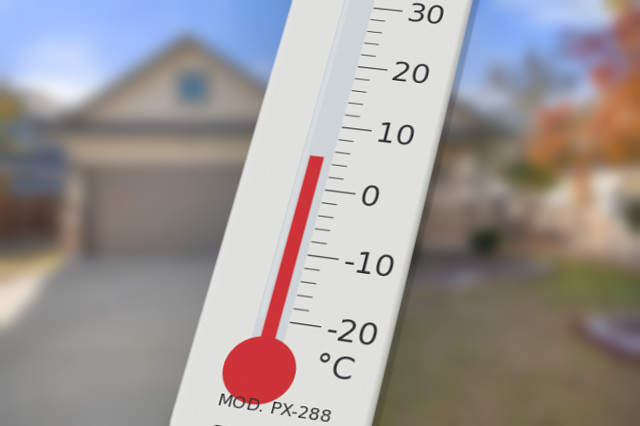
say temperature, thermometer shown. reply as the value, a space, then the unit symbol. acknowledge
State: 5 °C
